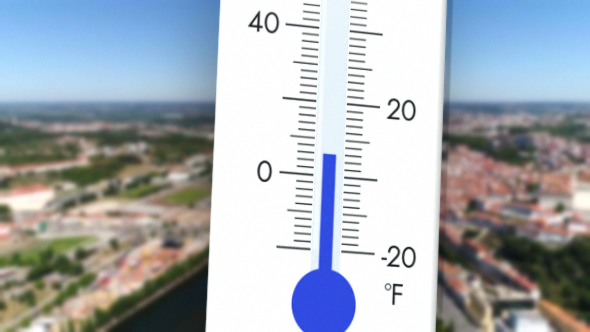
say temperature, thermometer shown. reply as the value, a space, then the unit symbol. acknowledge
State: 6 °F
